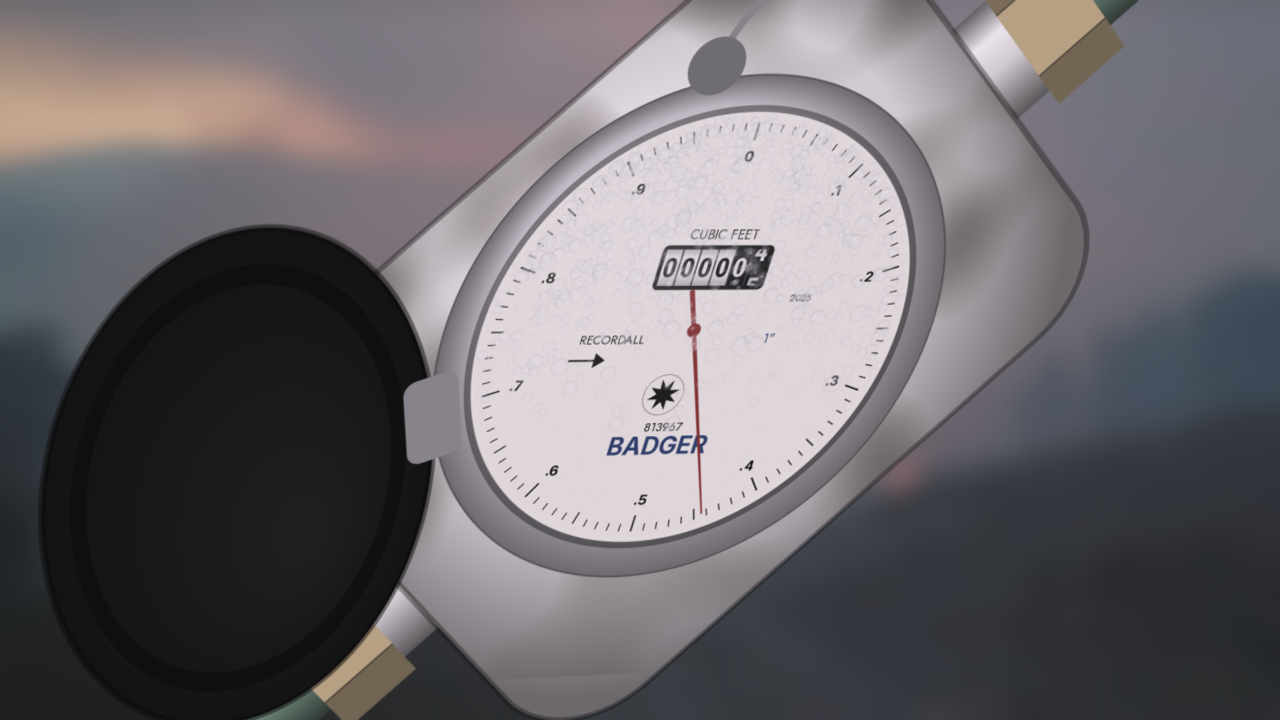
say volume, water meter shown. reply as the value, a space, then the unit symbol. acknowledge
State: 4.44 ft³
